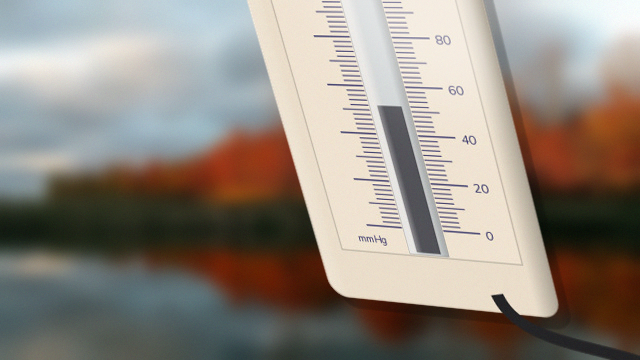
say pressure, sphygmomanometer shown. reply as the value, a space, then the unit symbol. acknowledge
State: 52 mmHg
